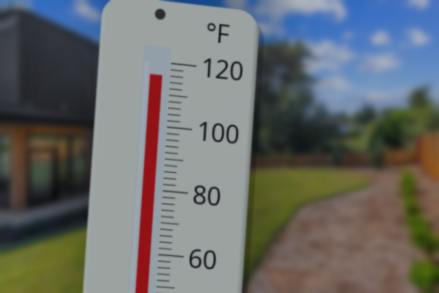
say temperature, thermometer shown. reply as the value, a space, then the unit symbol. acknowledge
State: 116 °F
